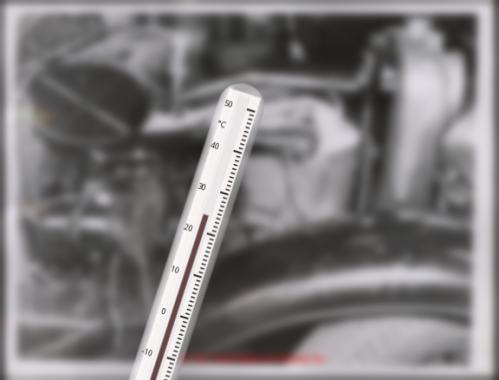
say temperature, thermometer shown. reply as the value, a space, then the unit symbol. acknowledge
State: 24 °C
